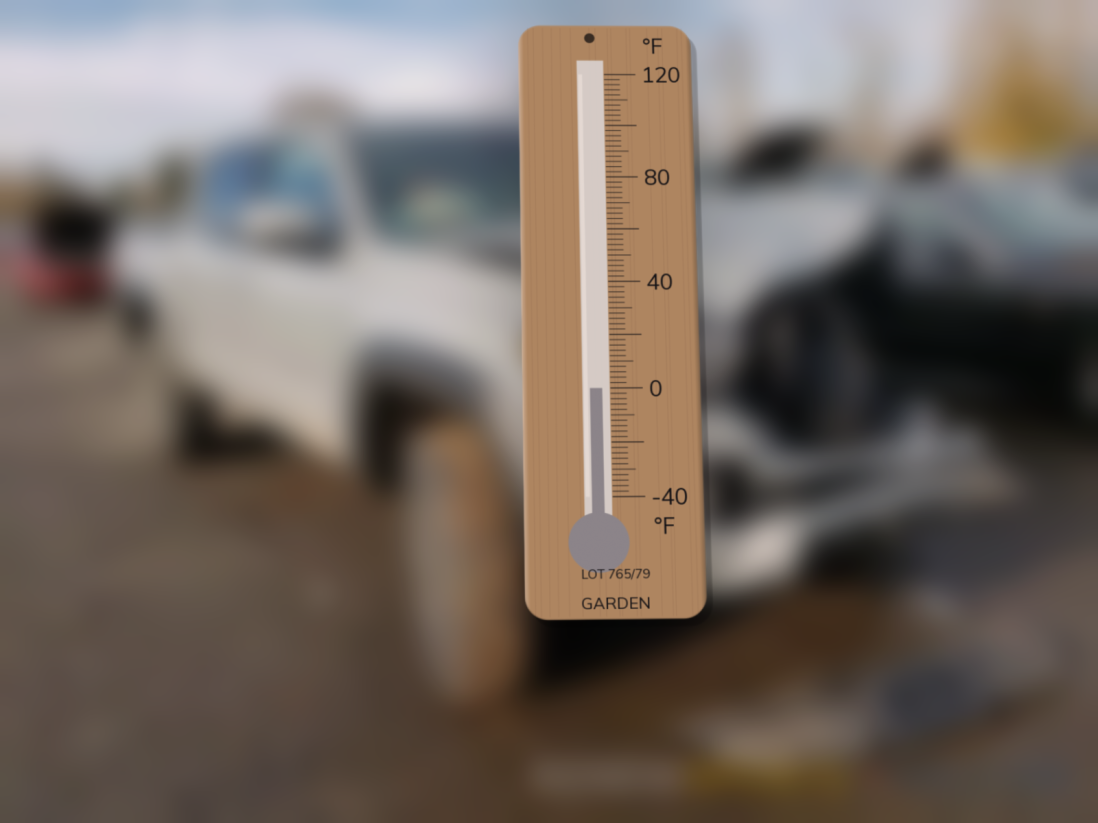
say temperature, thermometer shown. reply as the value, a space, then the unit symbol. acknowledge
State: 0 °F
